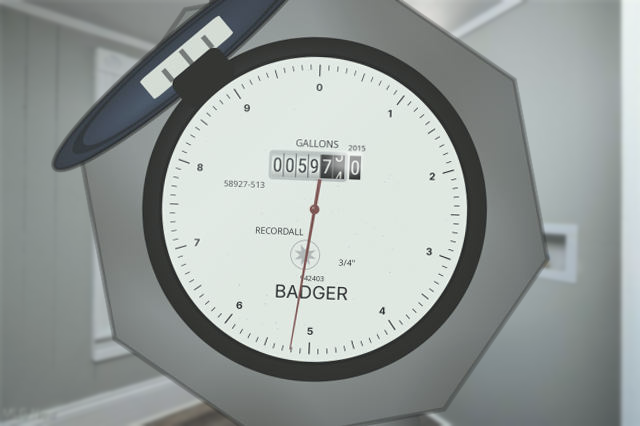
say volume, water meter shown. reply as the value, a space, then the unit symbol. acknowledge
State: 59735.2 gal
